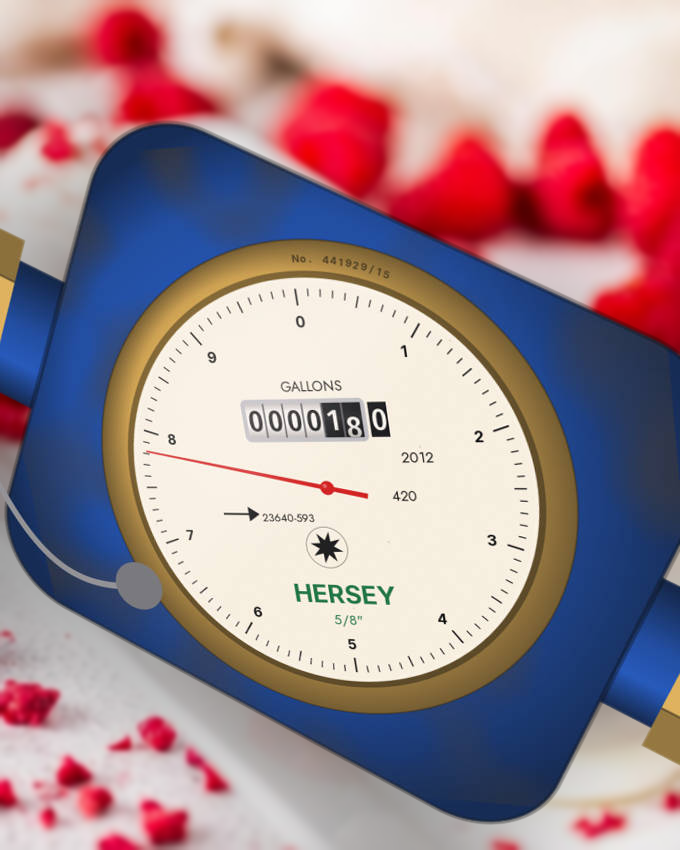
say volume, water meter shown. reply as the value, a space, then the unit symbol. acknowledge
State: 177.8 gal
